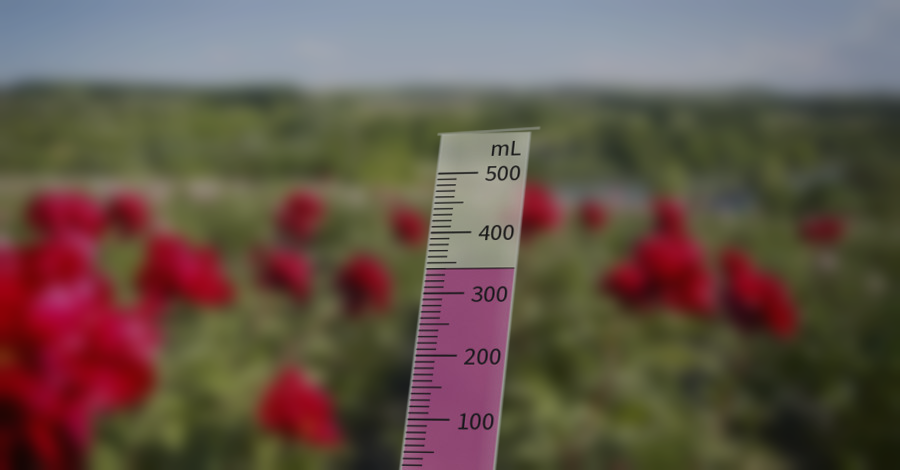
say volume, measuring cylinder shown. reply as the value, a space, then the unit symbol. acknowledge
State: 340 mL
